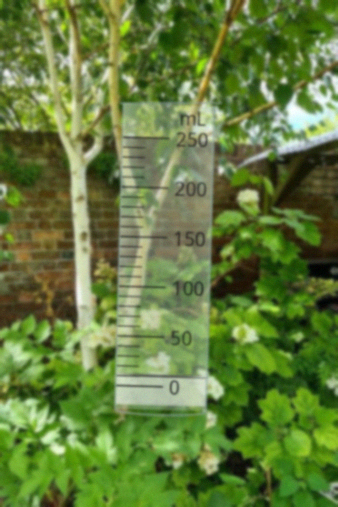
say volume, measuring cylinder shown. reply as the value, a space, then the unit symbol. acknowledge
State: 10 mL
